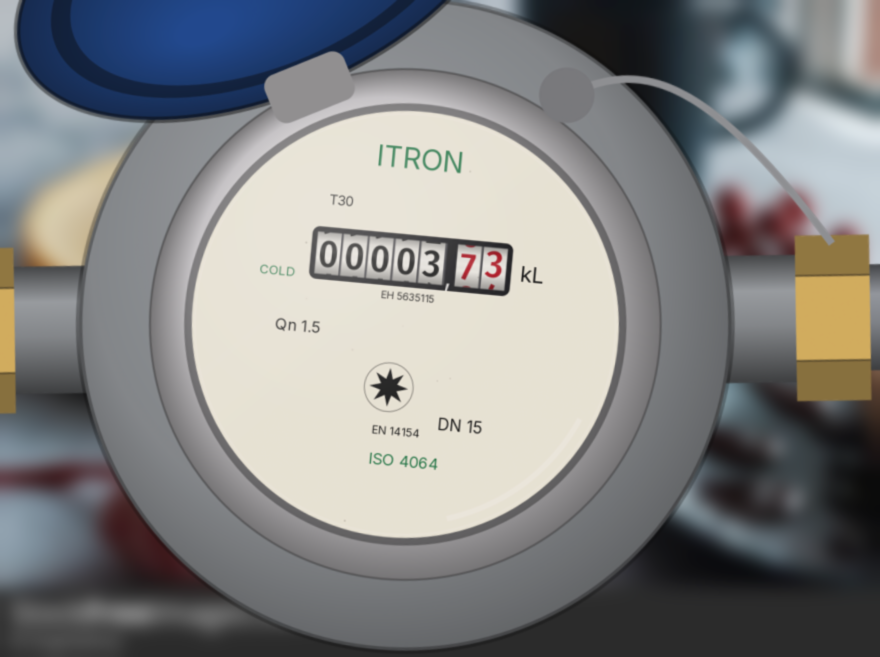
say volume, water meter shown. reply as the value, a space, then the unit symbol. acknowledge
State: 3.73 kL
